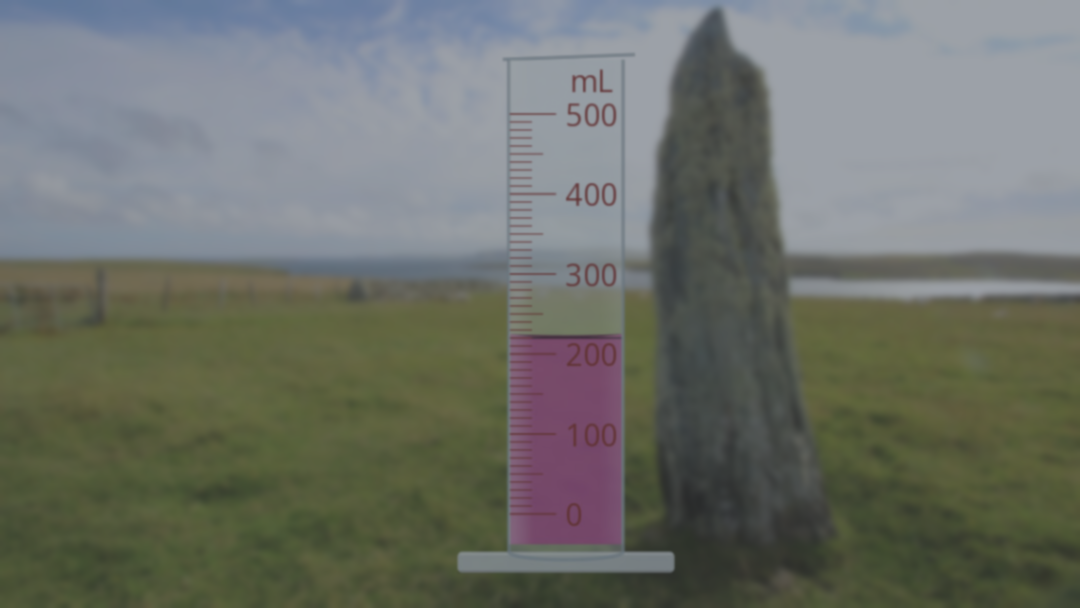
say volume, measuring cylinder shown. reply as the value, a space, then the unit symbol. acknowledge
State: 220 mL
